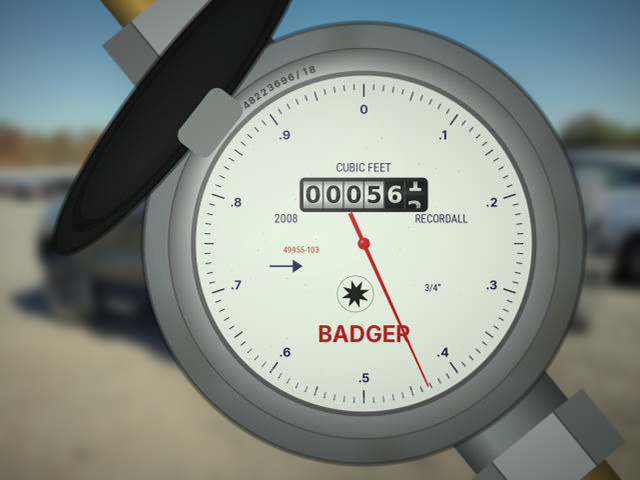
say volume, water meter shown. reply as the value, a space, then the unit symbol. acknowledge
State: 561.43 ft³
